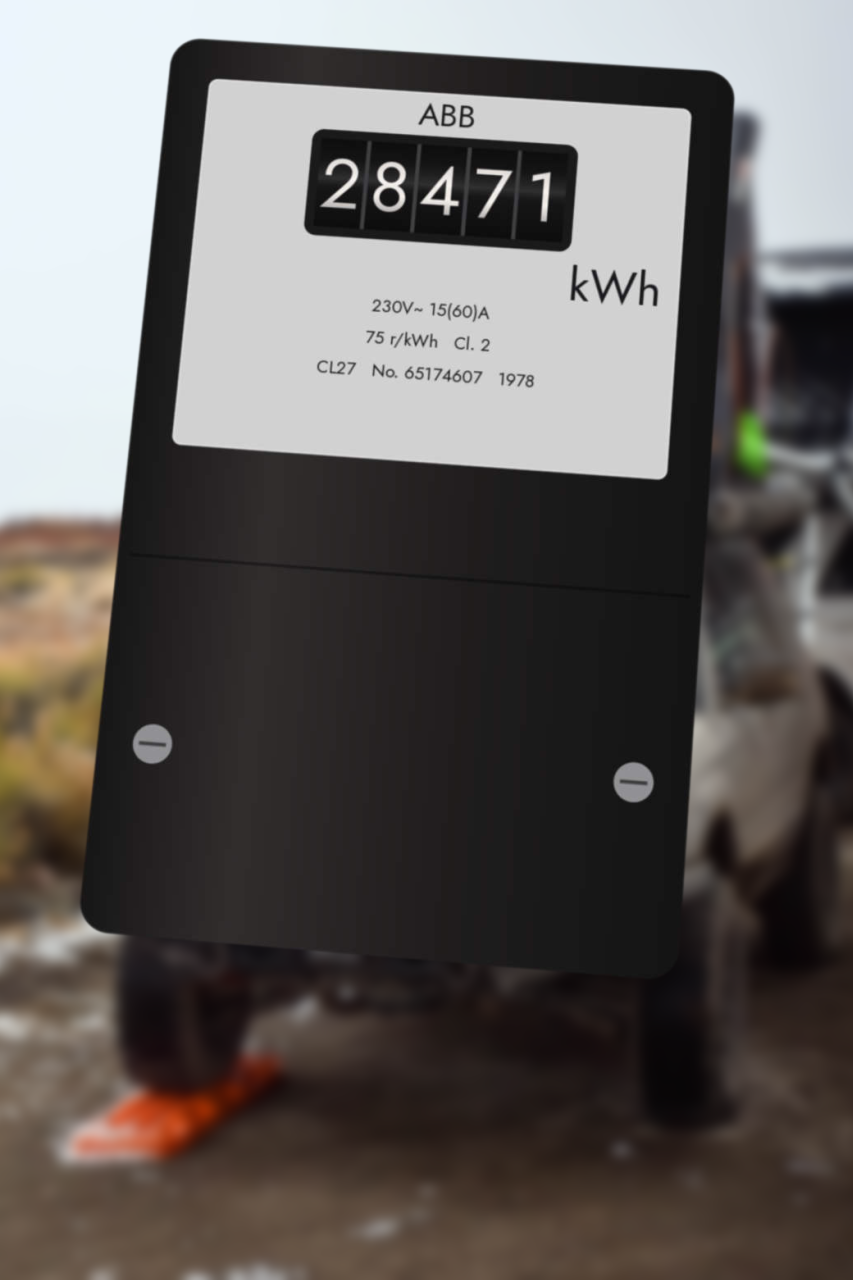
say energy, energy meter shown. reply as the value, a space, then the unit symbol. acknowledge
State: 28471 kWh
